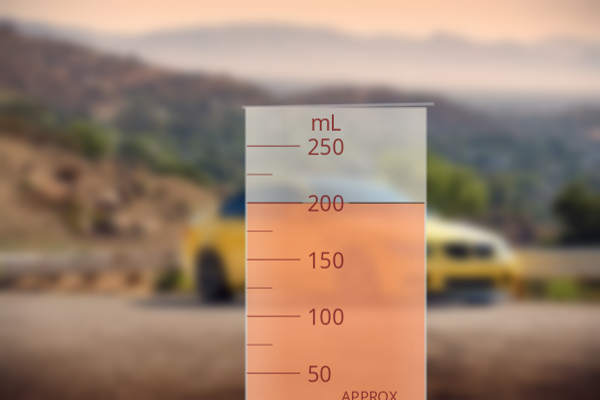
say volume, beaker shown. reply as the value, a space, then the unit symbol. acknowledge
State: 200 mL
